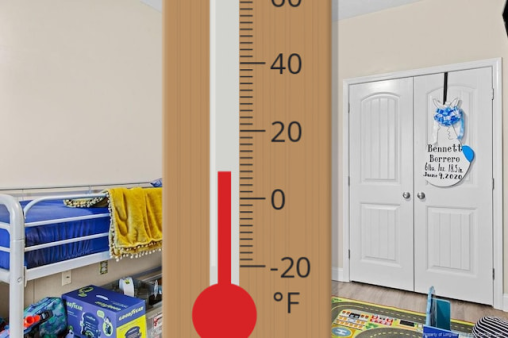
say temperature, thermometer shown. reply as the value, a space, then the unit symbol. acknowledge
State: 8 °F
